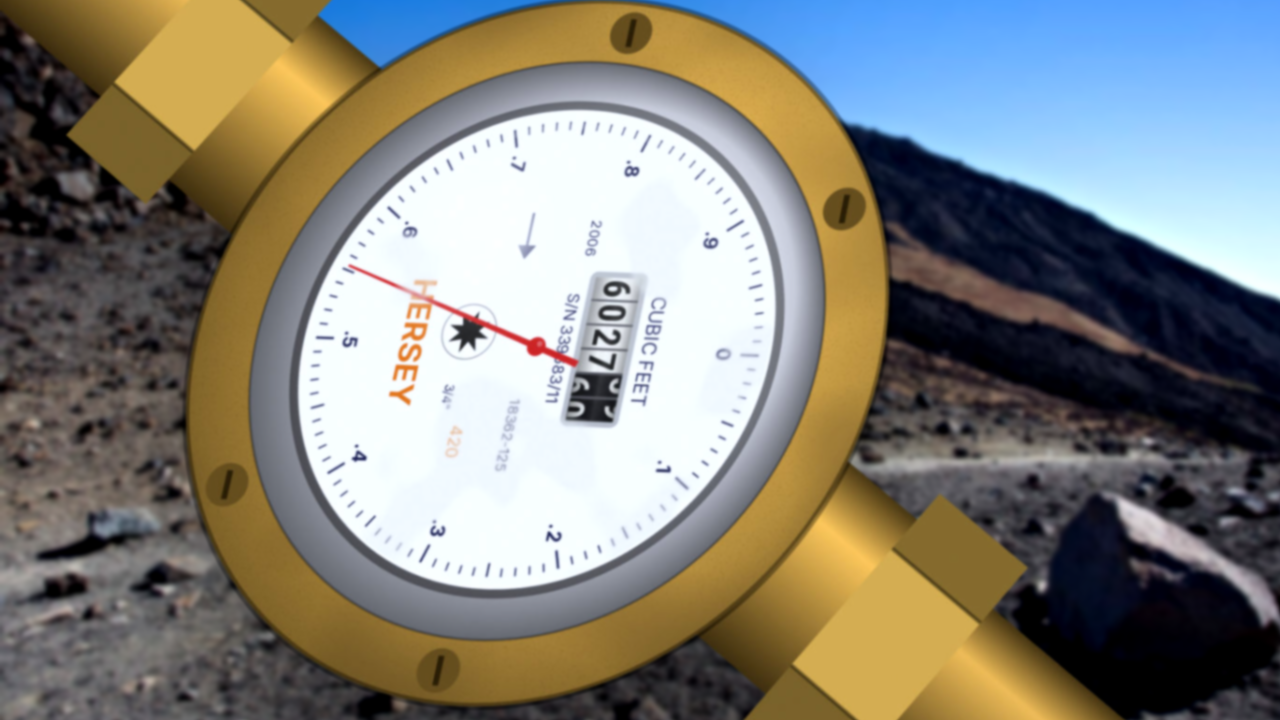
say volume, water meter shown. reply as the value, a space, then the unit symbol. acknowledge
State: 602759.55 ft³
